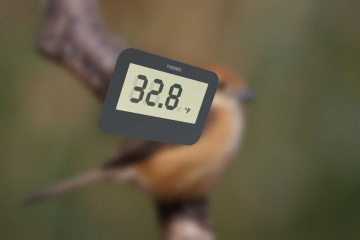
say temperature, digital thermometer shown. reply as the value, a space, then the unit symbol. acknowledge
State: 32.8 °F
